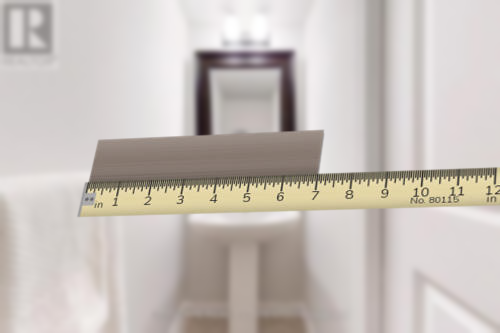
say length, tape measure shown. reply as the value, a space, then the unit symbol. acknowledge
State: 7 in
